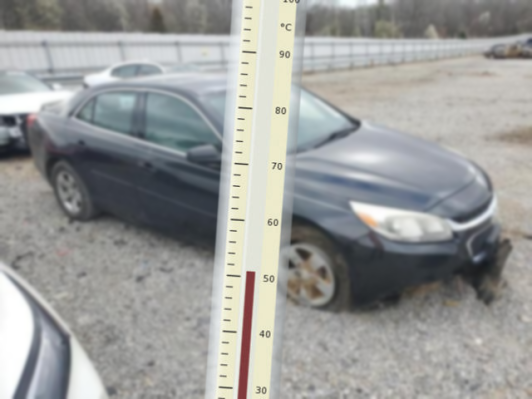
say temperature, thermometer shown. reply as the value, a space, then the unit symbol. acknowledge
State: 51 °C
